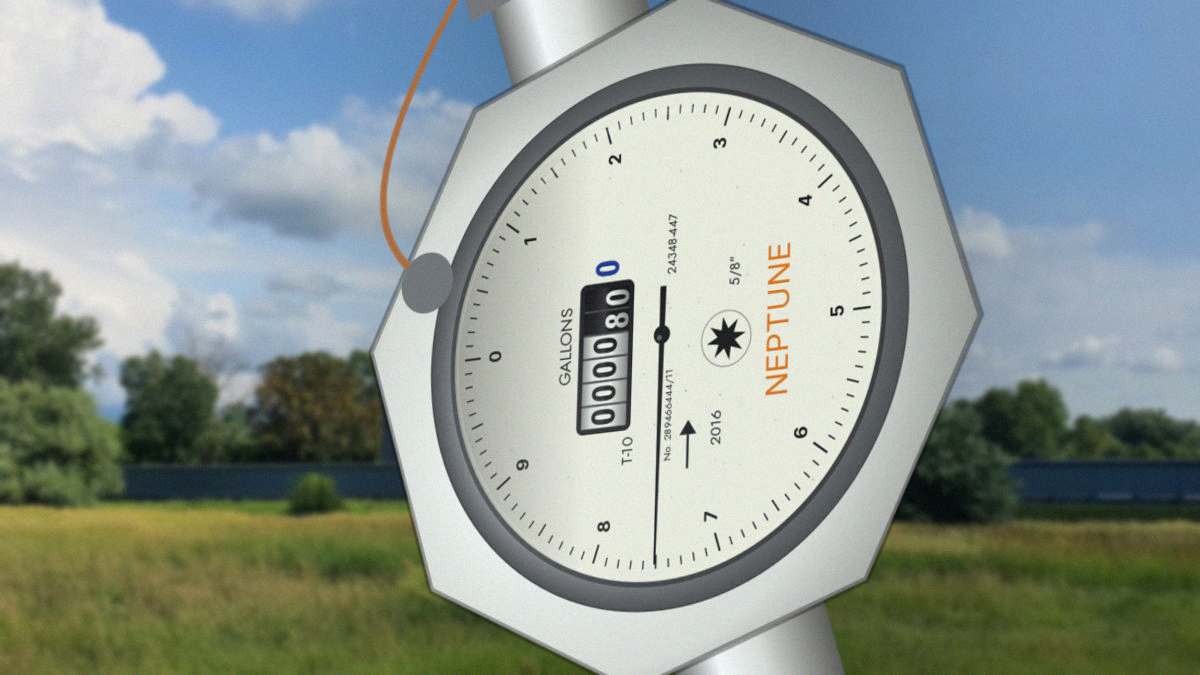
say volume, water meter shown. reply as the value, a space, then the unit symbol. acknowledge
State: 797.5 gal
